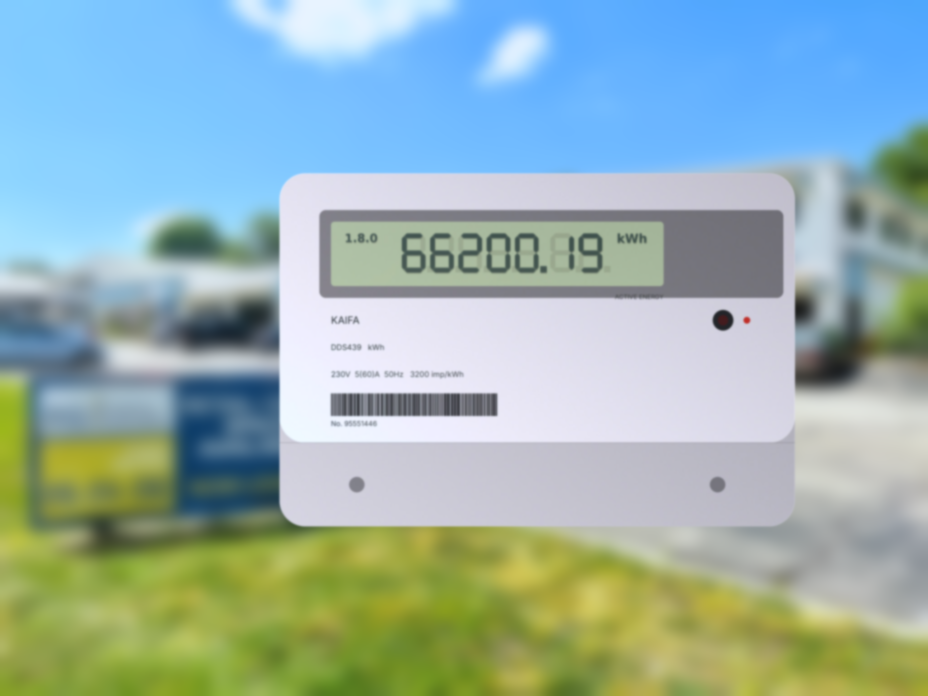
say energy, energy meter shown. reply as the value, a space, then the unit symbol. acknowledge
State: 66200.19 kWh
